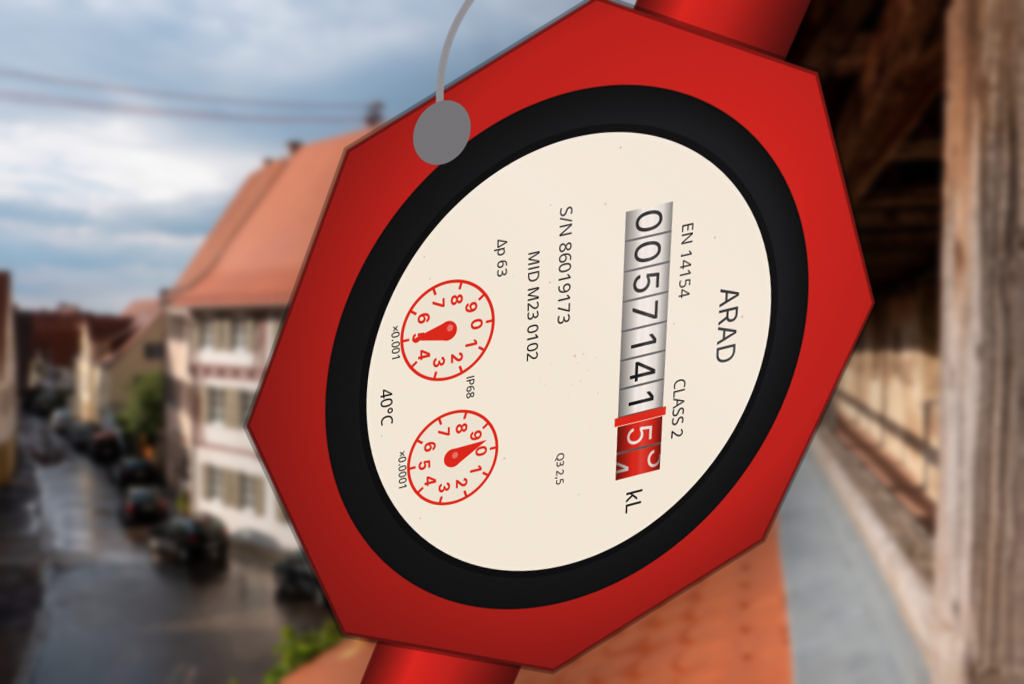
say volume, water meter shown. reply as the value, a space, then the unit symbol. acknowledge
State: 57141.5349 kL
